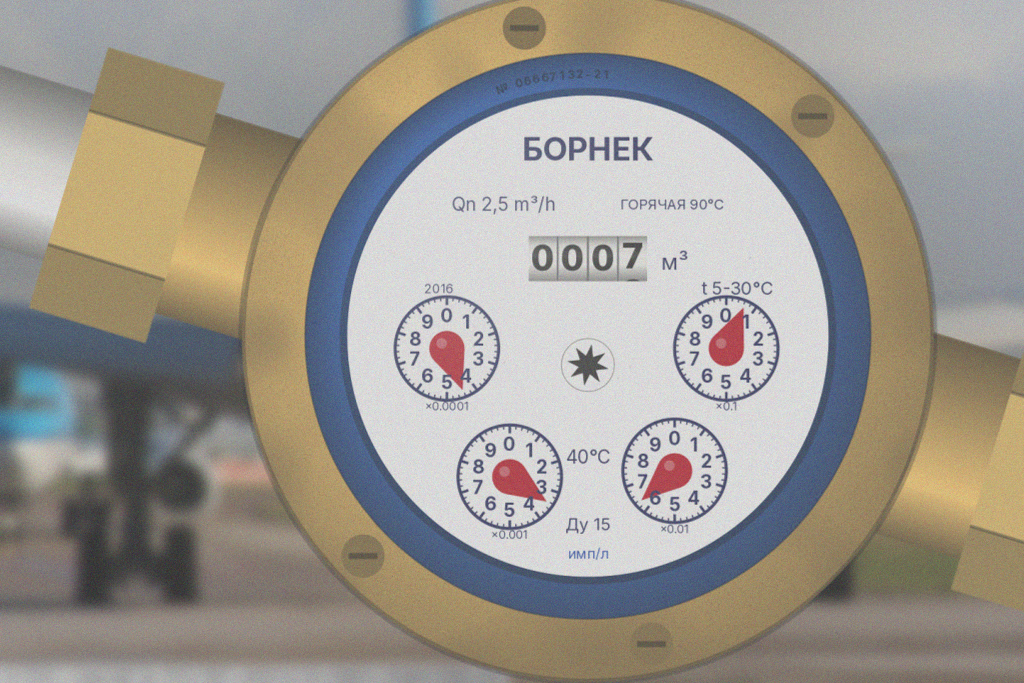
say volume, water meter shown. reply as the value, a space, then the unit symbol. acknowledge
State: 7.0634 m³
